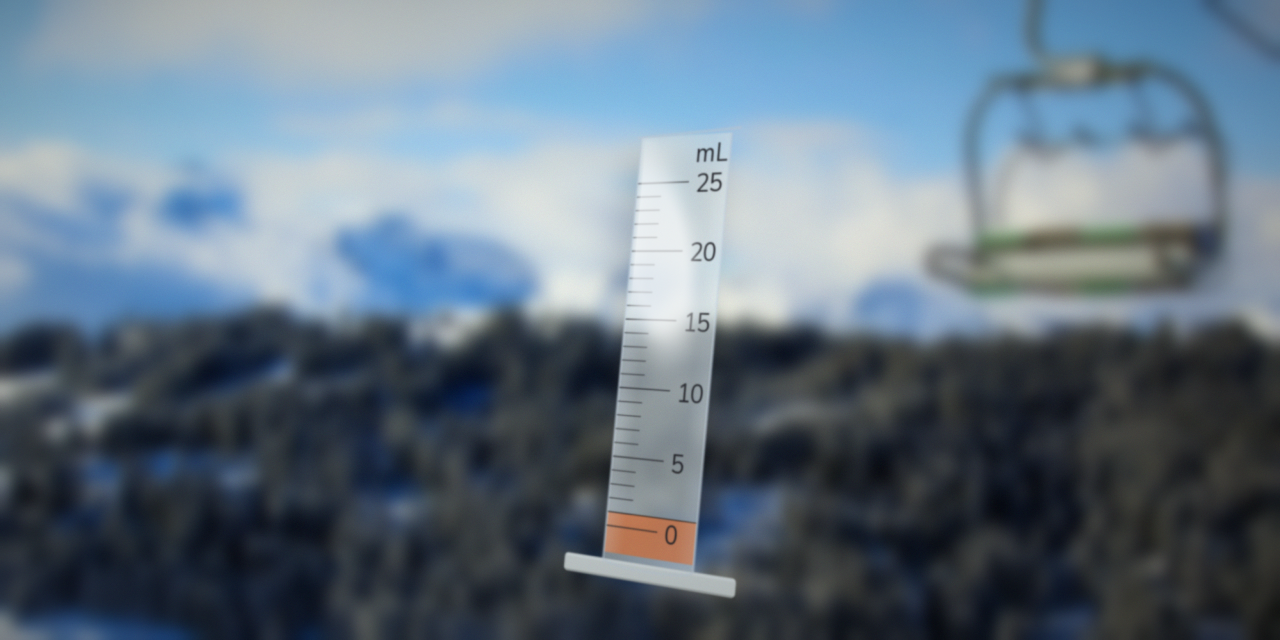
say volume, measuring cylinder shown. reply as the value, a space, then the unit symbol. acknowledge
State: 1 mL
